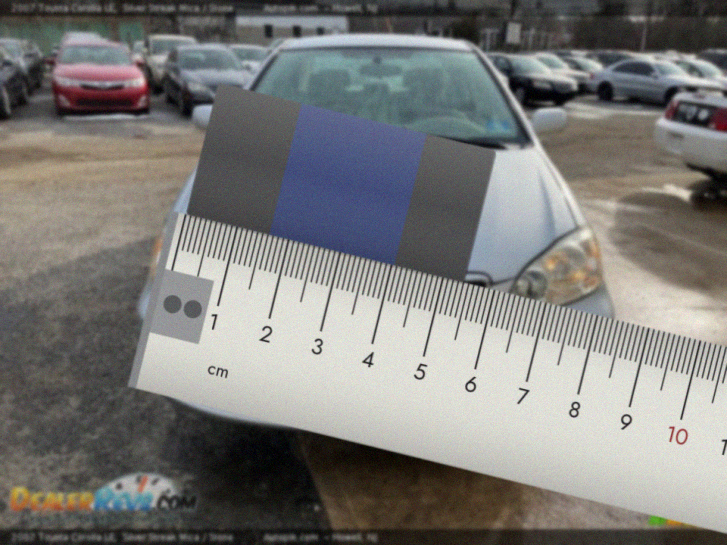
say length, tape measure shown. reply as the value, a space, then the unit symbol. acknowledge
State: 5.4 cm
